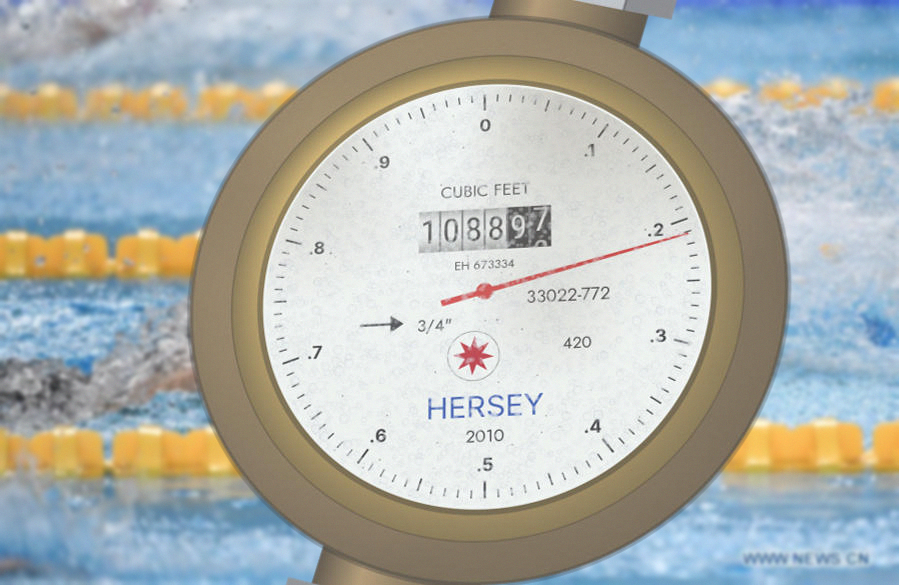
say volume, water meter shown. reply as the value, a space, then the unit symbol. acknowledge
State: 108897.21 ft³
